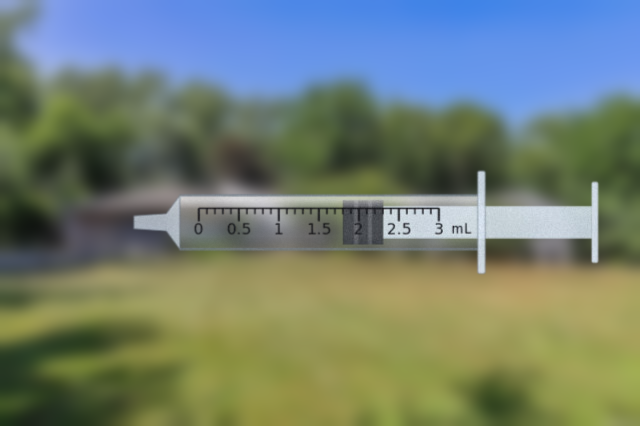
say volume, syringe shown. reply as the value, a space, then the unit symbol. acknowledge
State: 1.8 mL
